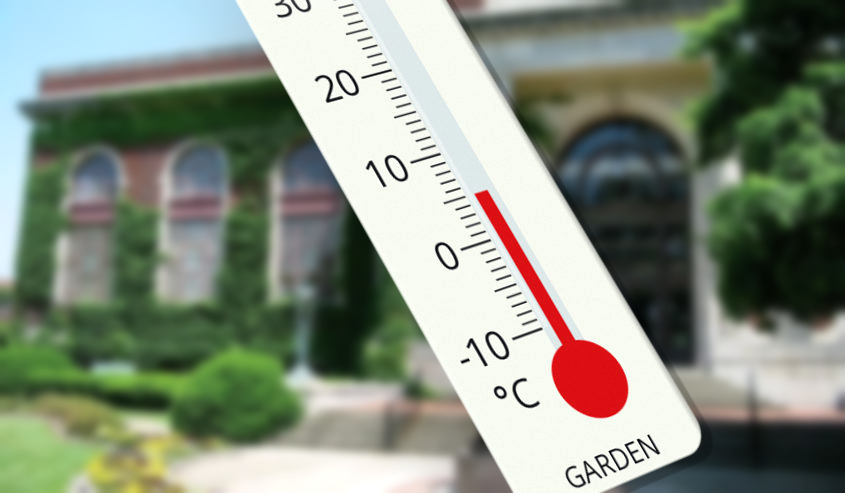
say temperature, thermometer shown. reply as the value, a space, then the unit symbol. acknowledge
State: 5 °C
